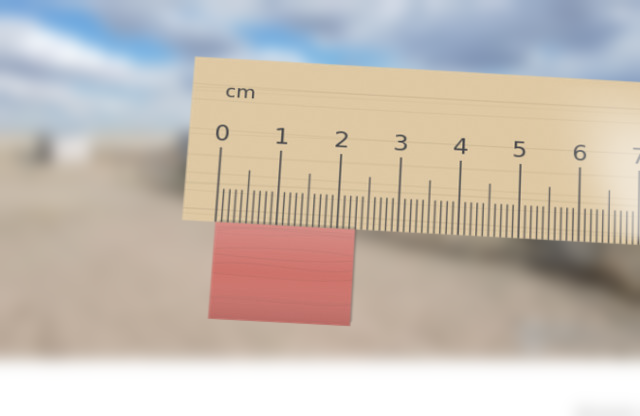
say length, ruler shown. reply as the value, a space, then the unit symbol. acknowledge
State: 2.3 cm
